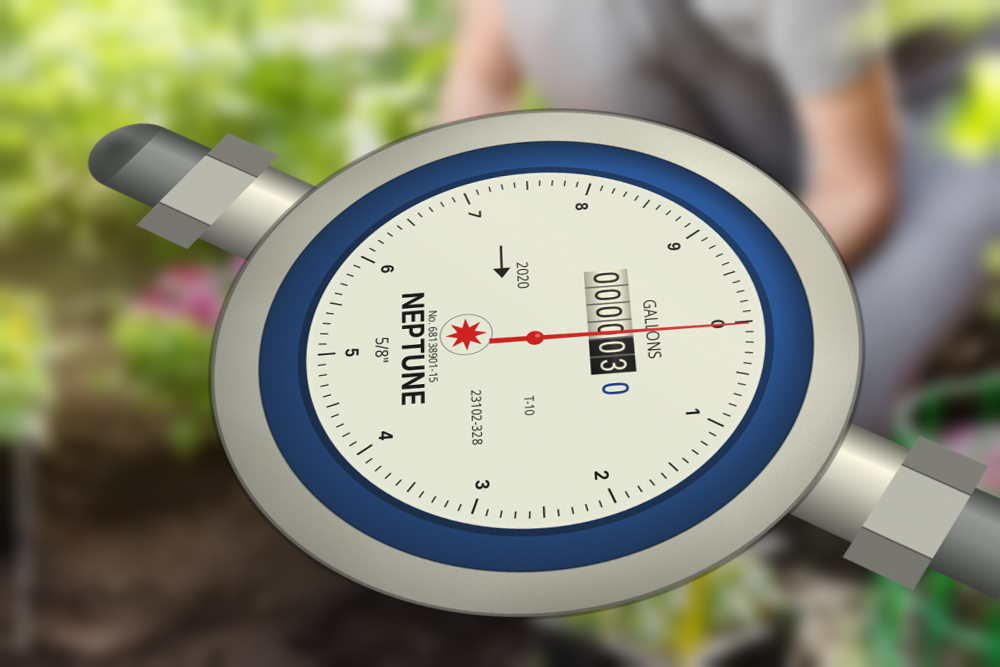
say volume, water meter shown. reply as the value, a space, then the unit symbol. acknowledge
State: 30.0 gal
